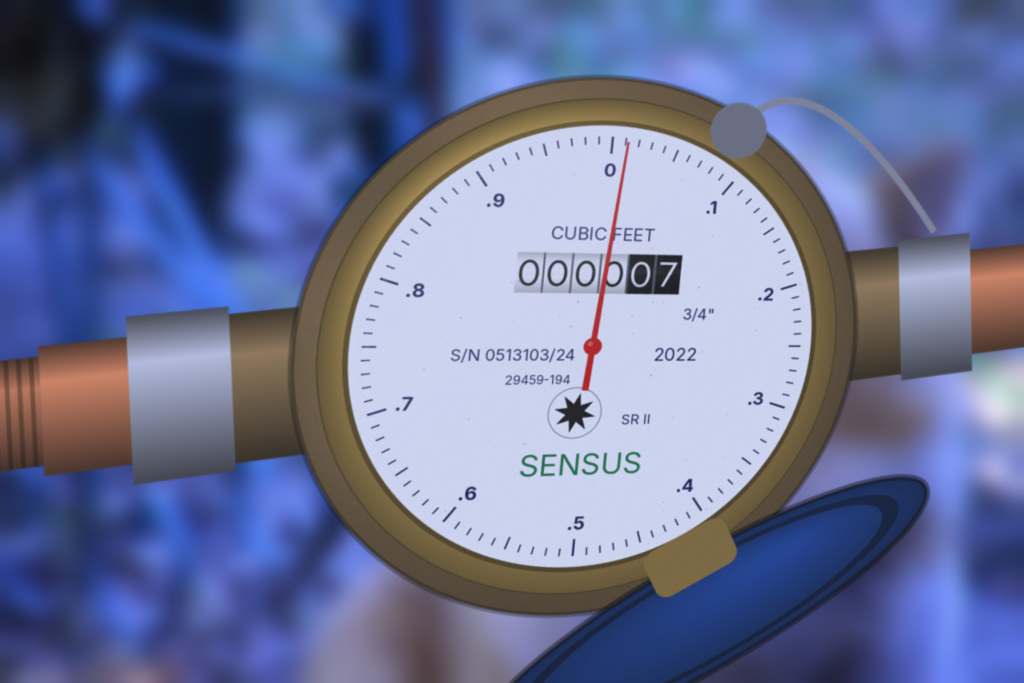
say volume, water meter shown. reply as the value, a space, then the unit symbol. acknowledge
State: 7.01 ft³
